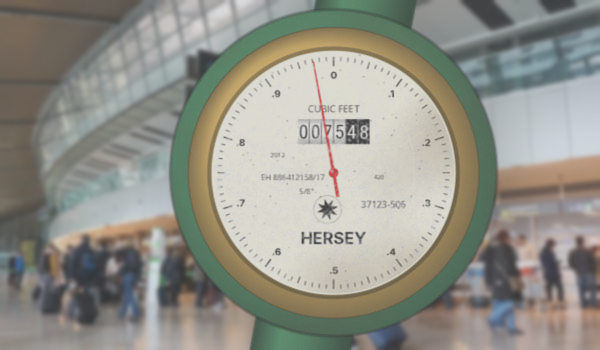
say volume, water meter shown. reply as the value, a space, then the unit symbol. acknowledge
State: 7547.97 ft³
